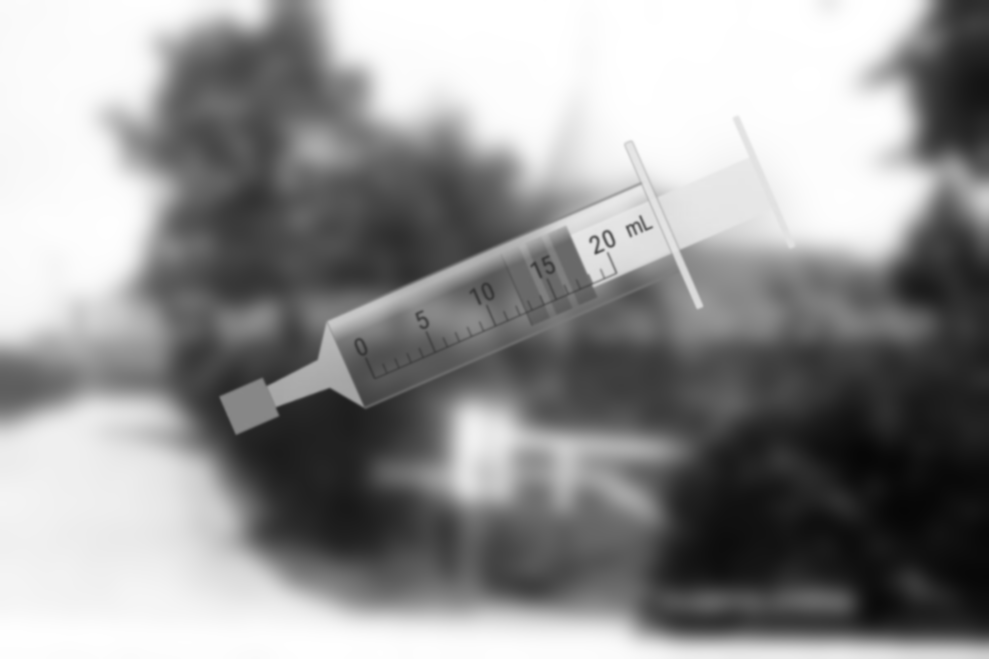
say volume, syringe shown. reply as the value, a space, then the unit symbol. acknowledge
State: 12.5 mL
